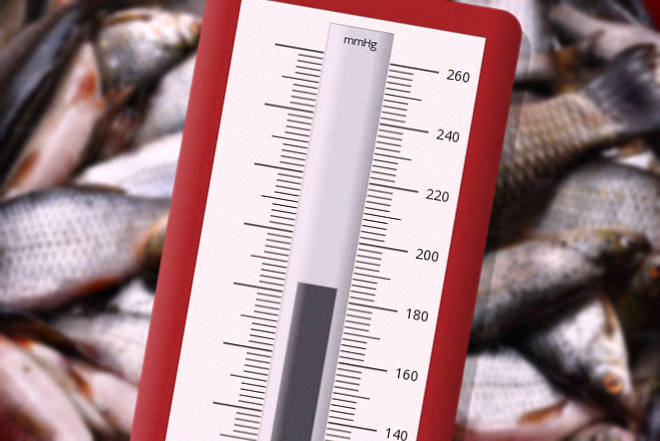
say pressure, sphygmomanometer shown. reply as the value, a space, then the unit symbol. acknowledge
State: 184 mmHg
